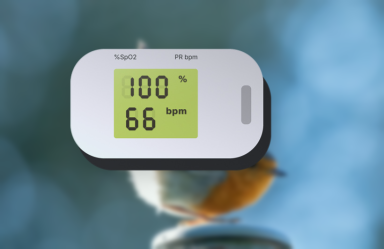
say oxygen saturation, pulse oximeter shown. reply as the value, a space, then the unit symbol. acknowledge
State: 100 %
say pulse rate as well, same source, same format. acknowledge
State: 66 bpm
